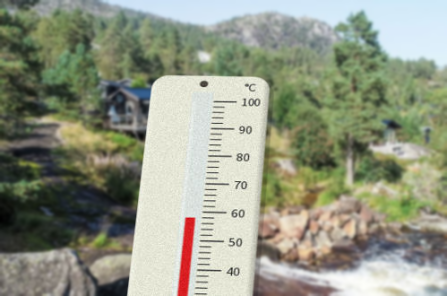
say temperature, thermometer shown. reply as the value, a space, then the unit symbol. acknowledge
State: 58 °C
